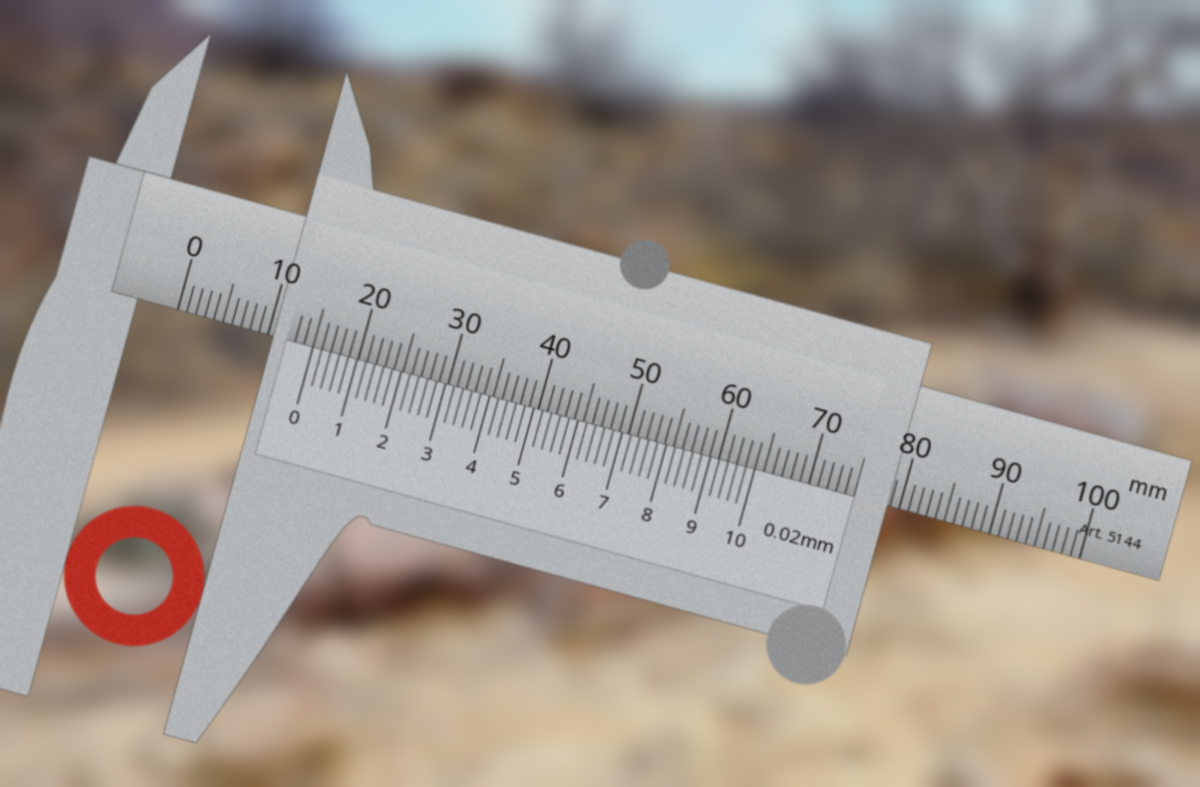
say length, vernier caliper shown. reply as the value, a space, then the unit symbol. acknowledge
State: 15.0 mm
